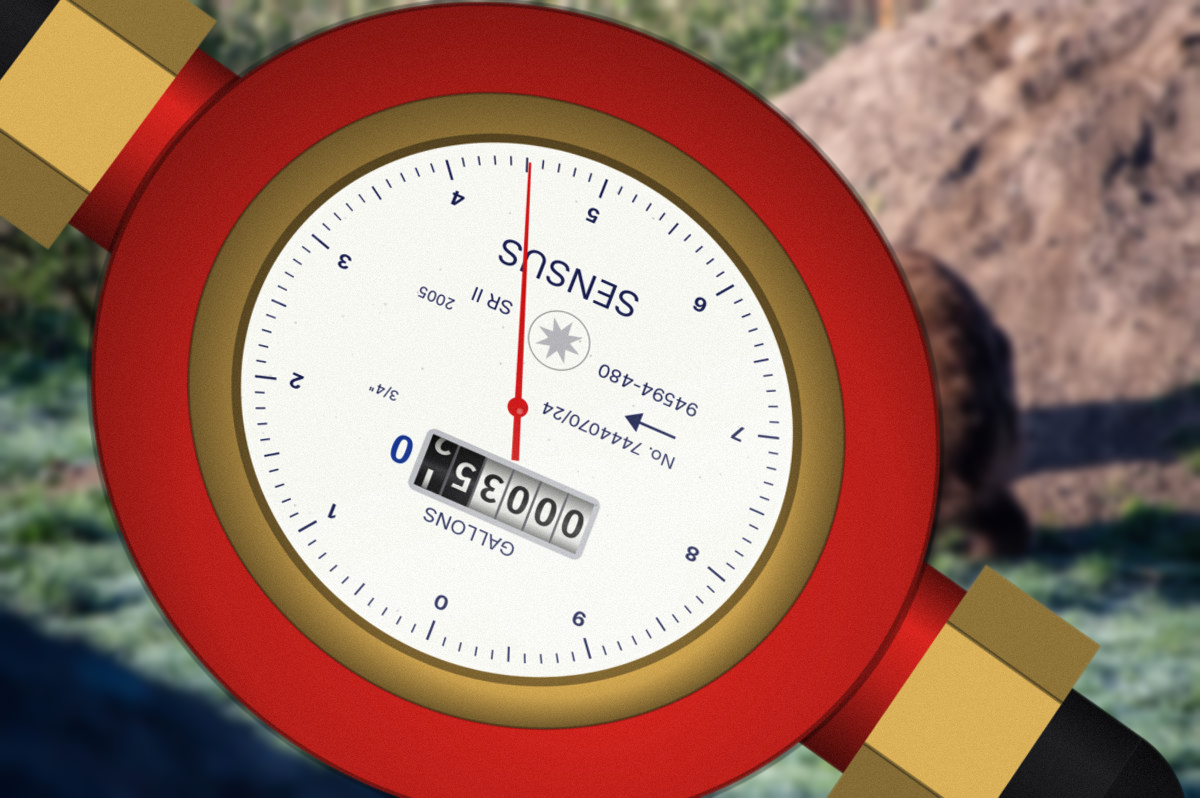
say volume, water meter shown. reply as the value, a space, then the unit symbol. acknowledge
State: 3514.5 gal
